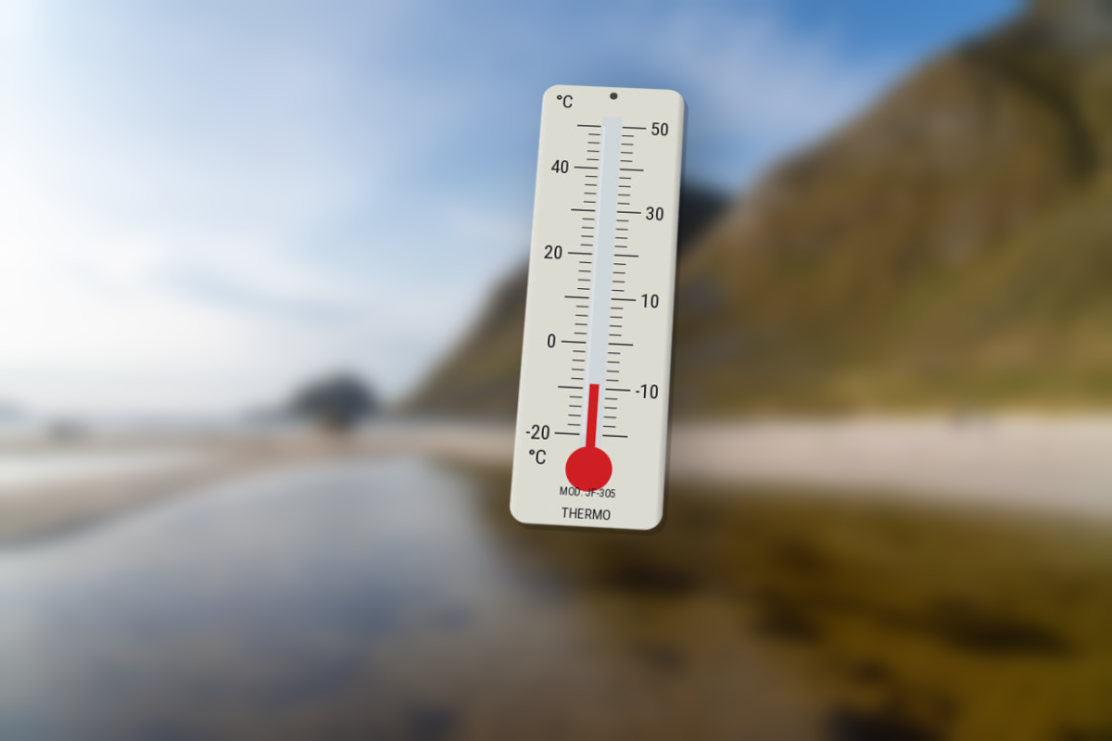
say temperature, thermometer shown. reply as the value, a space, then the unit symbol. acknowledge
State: -9 °C
